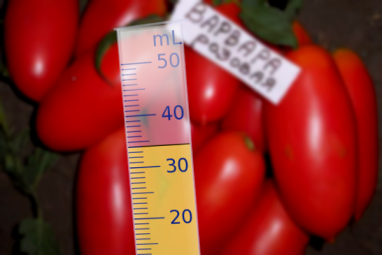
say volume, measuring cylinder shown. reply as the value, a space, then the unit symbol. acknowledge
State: 34 mL
